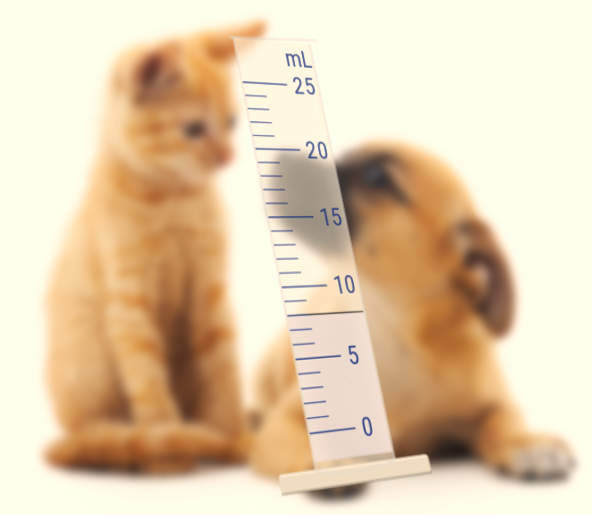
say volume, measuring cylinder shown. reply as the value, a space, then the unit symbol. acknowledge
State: 8 mL
